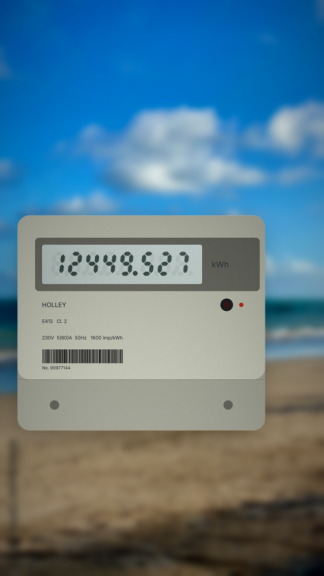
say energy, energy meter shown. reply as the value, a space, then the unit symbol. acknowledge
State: 12449.527 kWh
